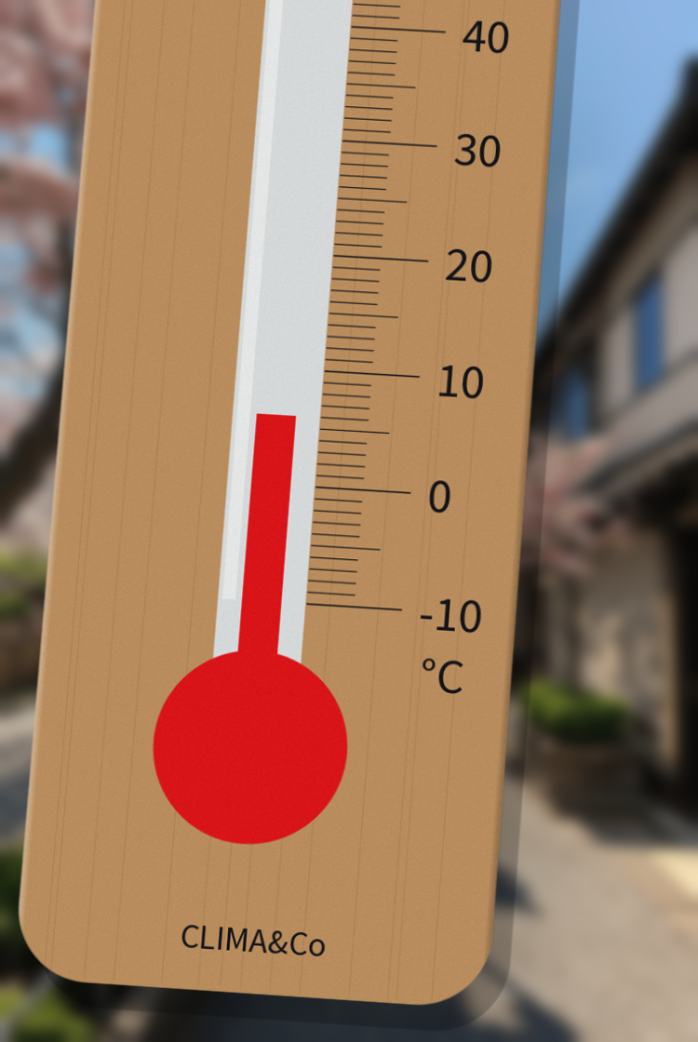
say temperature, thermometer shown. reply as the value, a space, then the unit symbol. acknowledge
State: 6 °C
